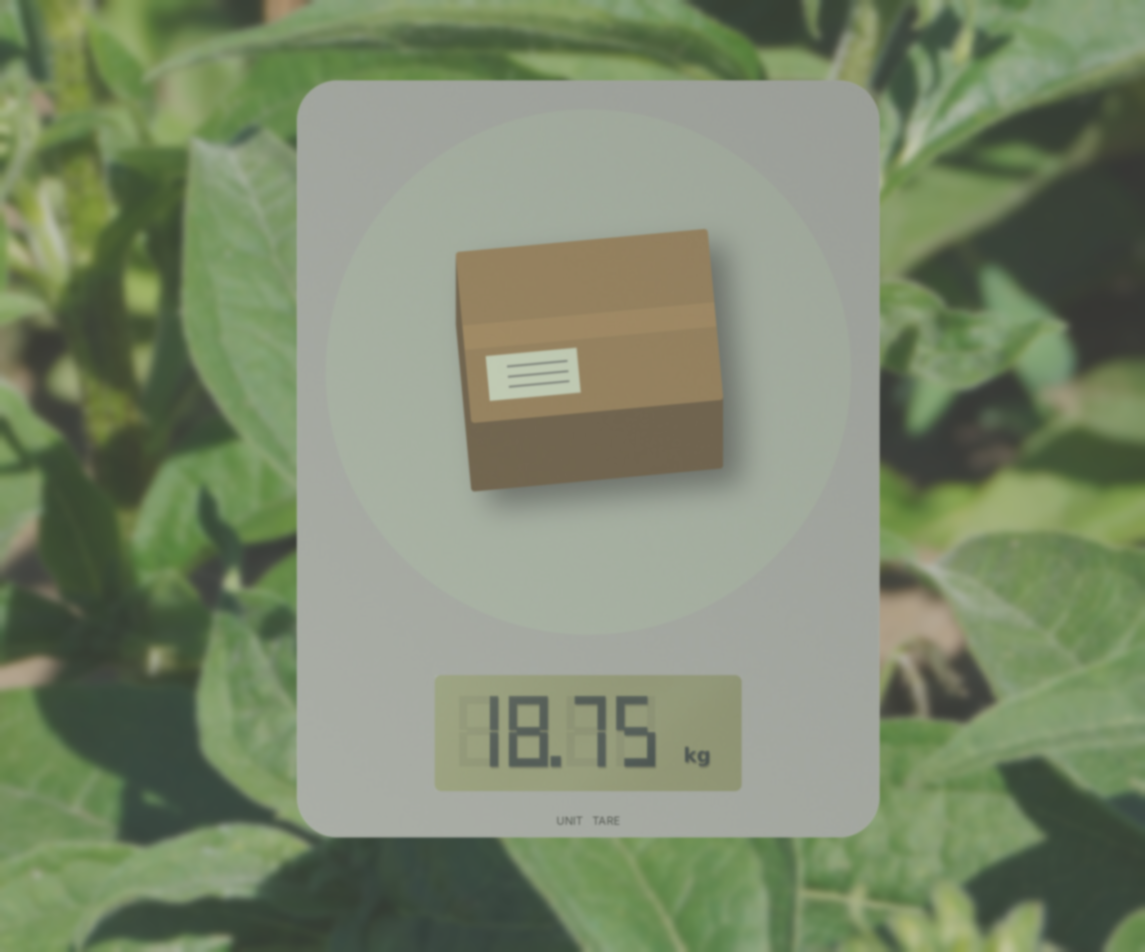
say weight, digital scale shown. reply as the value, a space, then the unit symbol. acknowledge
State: 18.75 kg
